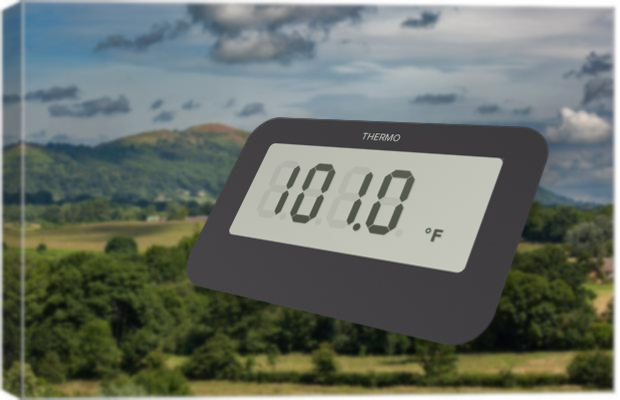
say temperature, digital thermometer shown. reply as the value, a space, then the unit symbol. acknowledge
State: 101.0 °F
